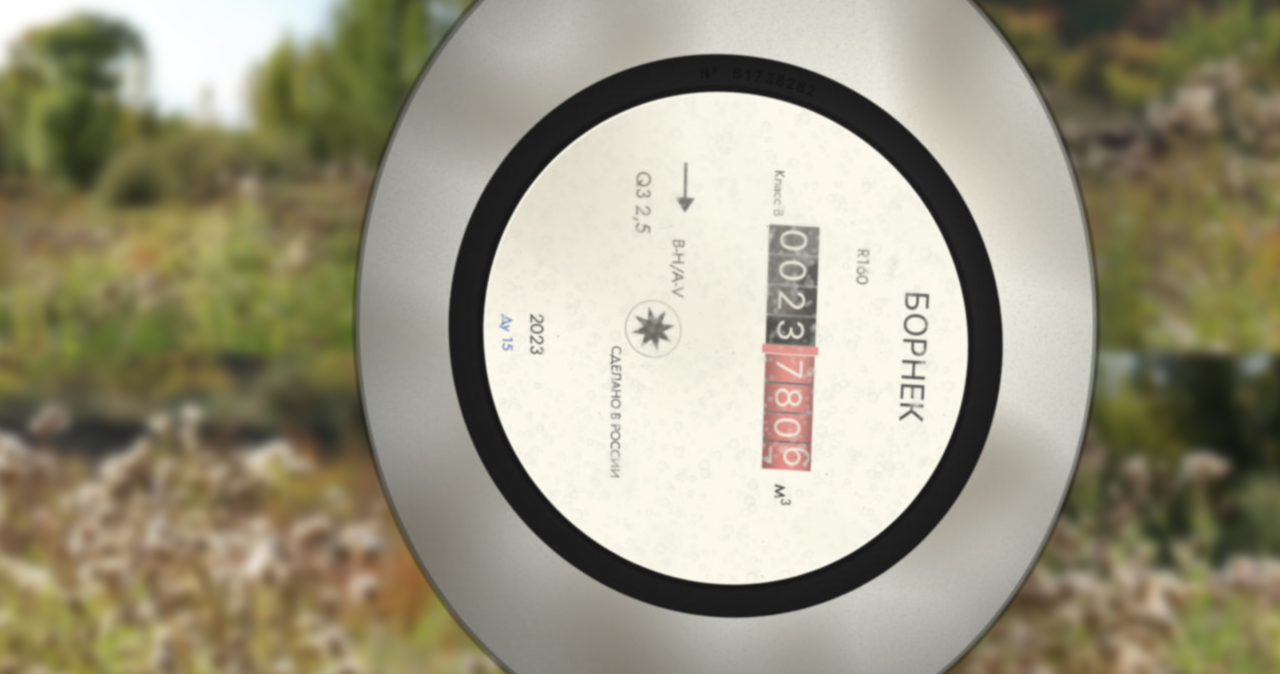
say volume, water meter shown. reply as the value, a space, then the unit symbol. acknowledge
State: 23.7806 m³
